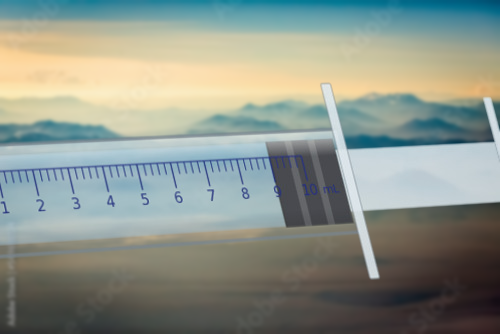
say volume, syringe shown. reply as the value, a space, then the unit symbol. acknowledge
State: 9 mL
